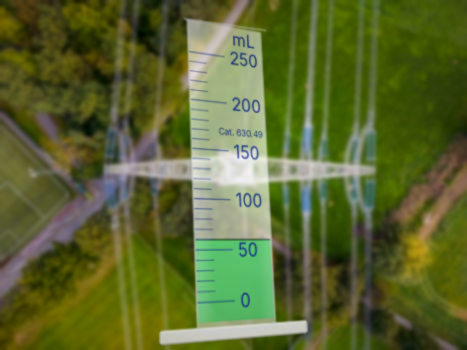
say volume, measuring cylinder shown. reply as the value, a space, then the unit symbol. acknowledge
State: 60 mL
